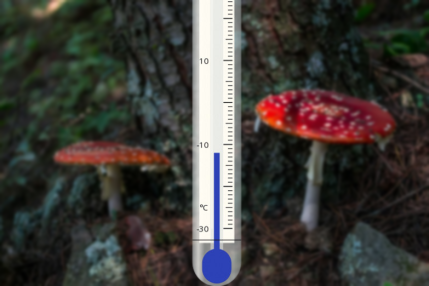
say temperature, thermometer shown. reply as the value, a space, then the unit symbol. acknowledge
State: -12 °C
